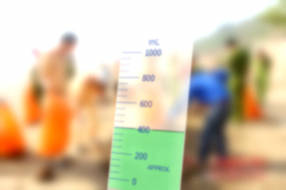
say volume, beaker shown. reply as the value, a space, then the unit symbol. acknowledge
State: 400 mL
